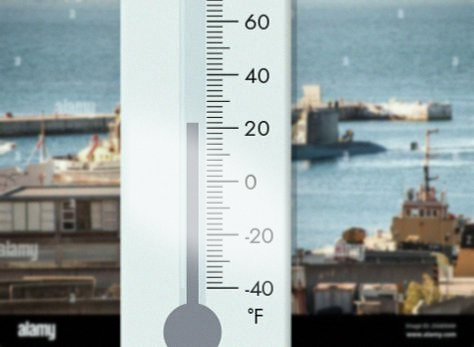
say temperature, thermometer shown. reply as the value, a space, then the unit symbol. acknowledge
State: 22 °F
